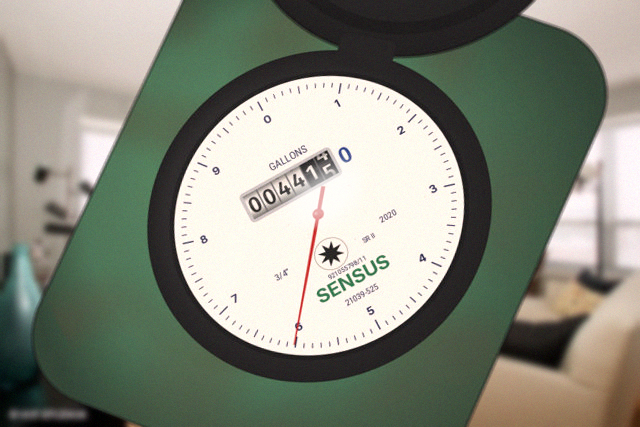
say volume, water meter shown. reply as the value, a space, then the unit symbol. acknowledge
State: 44146.0 gal
